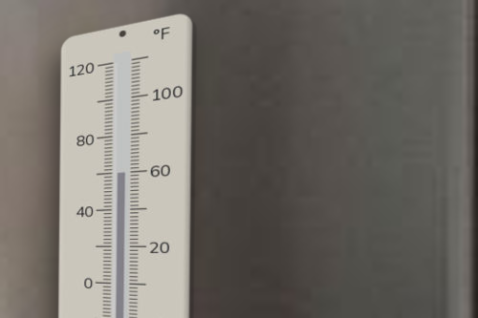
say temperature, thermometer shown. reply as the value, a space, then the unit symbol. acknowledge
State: 60 °F
